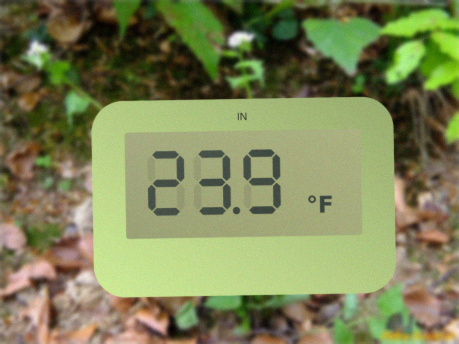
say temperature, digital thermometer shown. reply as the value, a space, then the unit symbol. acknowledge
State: 23.9 °F
